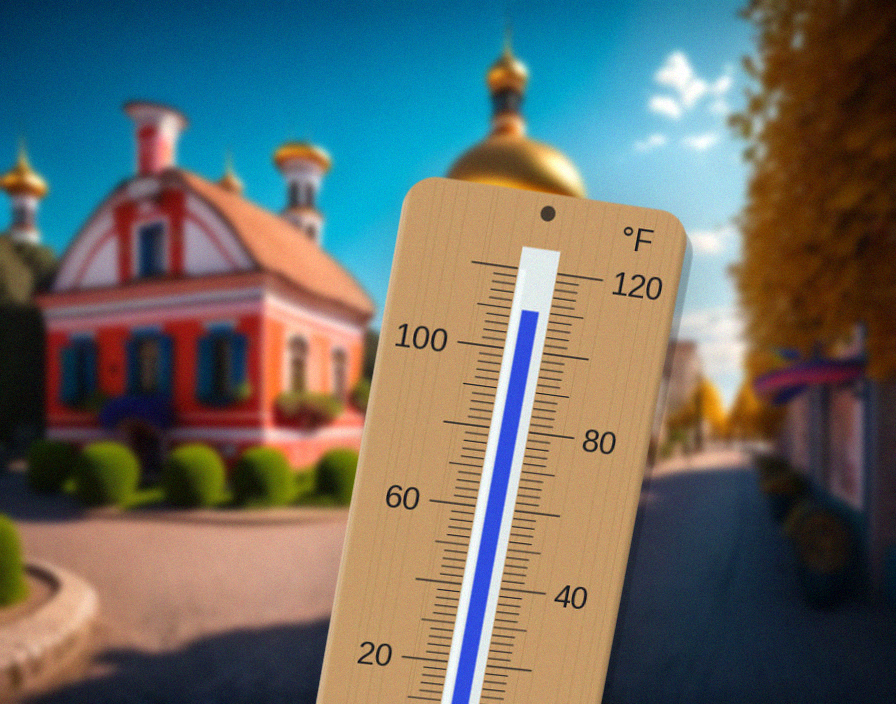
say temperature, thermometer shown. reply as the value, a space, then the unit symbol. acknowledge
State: 110 °F
